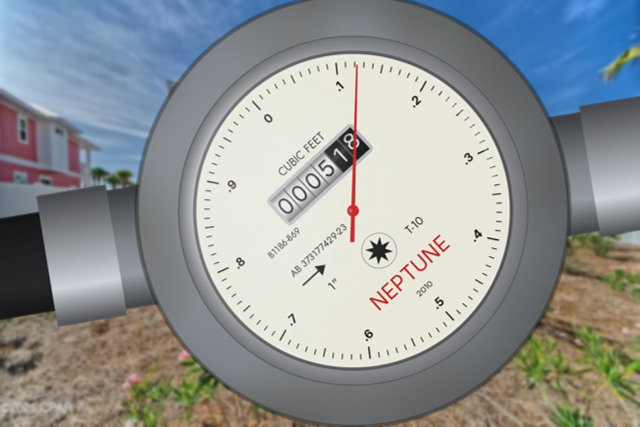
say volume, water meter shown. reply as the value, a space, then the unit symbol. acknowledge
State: 518.12 ft³
